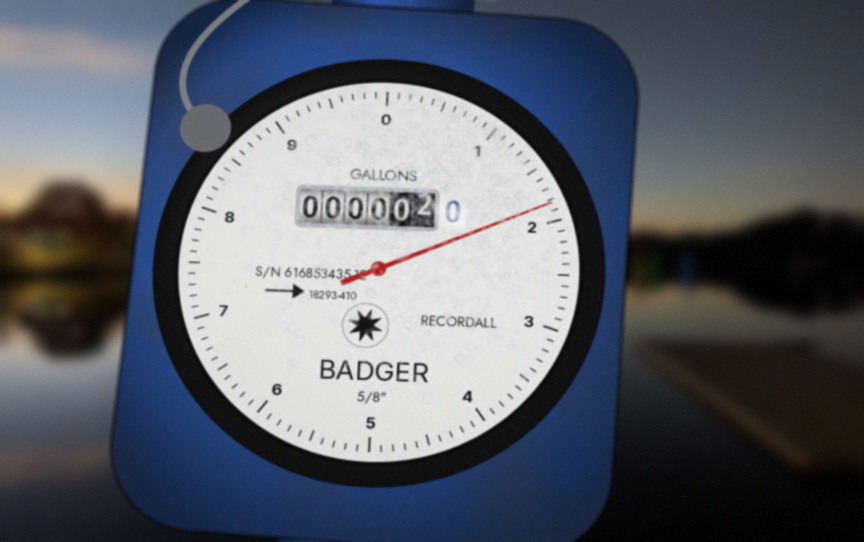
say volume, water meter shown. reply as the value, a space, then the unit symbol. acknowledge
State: 21.8 gal
